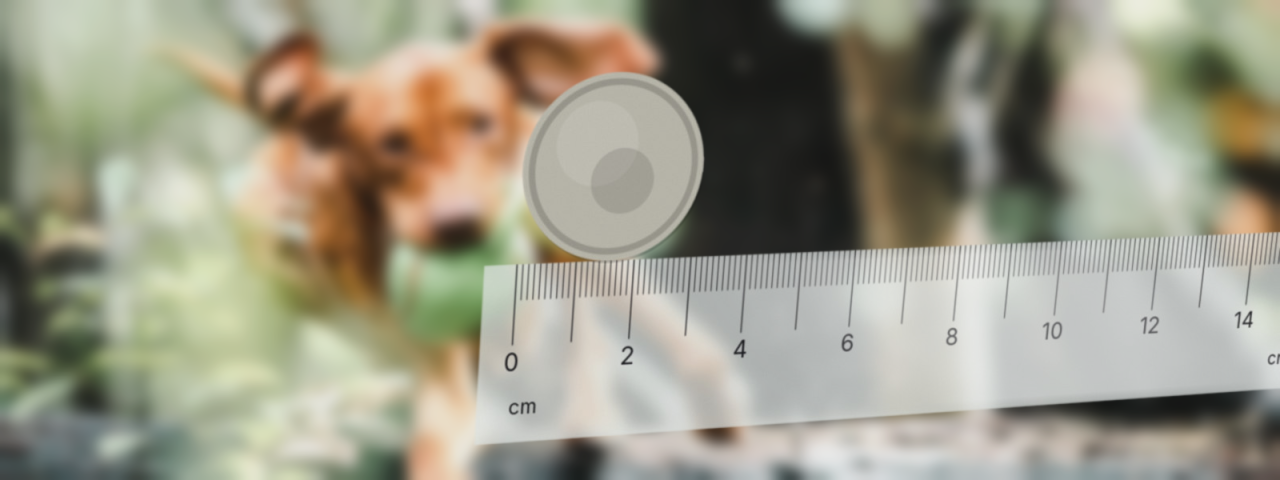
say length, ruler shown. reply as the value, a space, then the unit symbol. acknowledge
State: 3.1 cm
